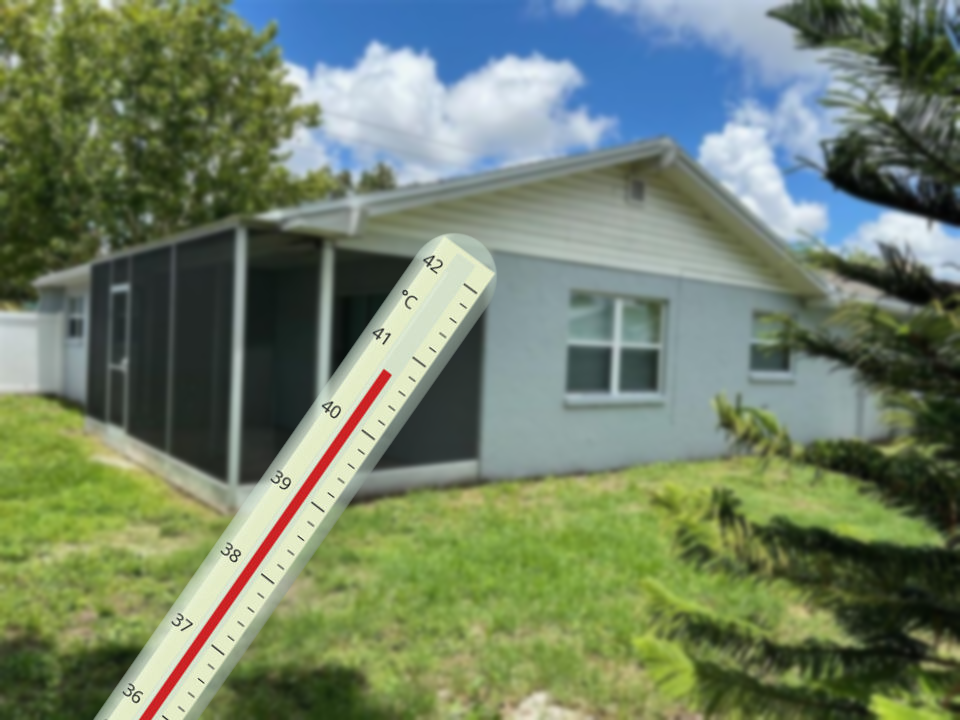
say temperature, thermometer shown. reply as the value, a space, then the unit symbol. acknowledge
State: 40.7 °C
